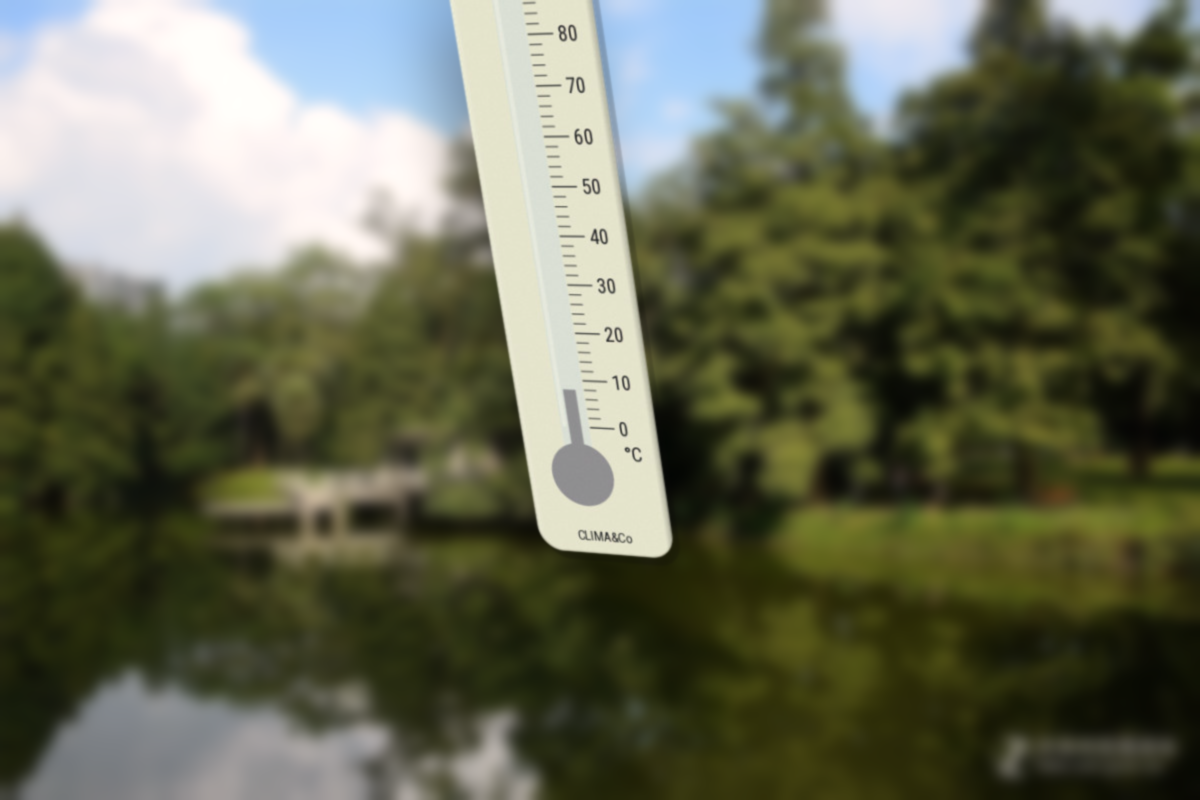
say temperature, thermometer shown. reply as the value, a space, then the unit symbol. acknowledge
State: 8 °C
